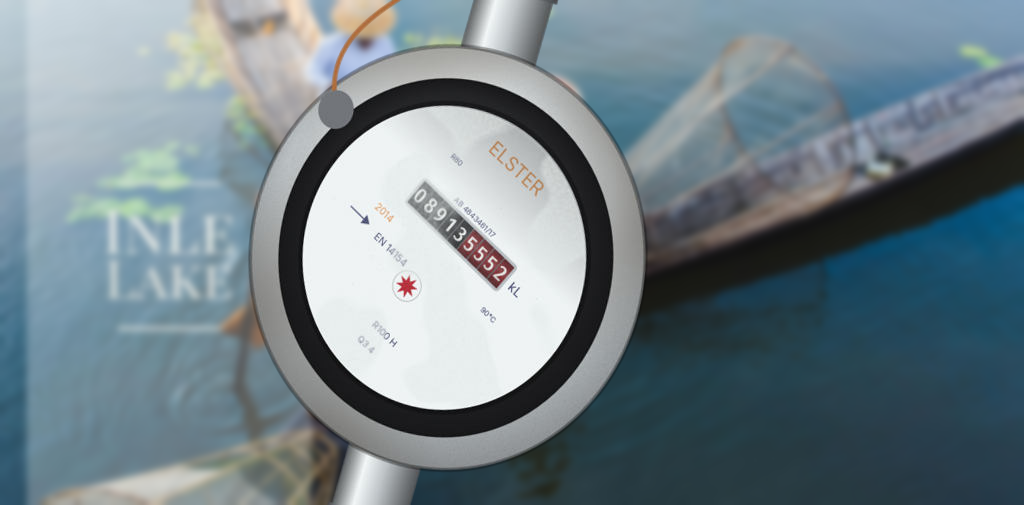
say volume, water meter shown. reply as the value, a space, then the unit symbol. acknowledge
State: 8913.5552 kL
